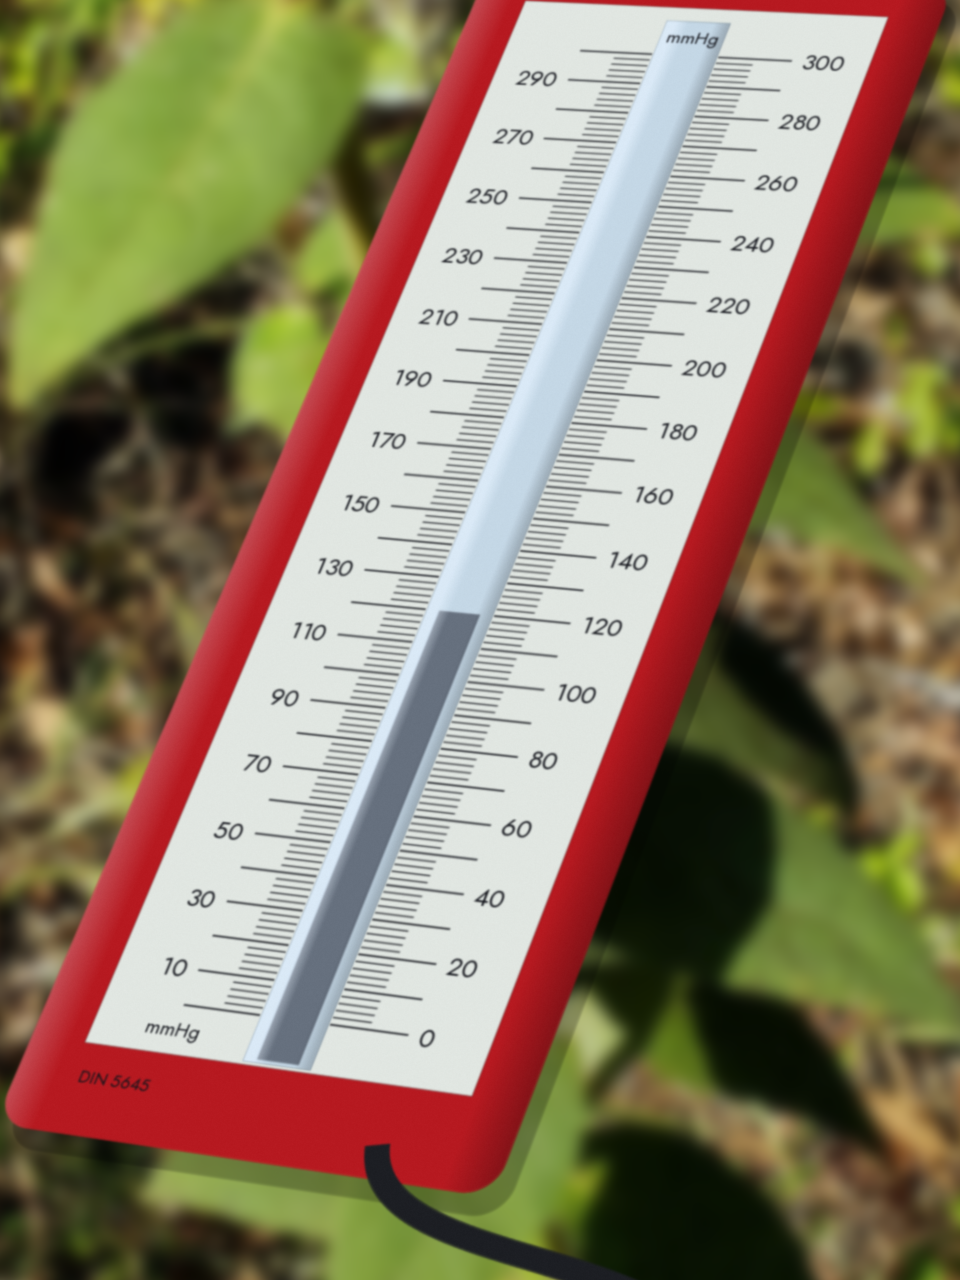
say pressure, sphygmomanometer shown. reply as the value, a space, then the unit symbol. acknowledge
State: 120 mmHg
